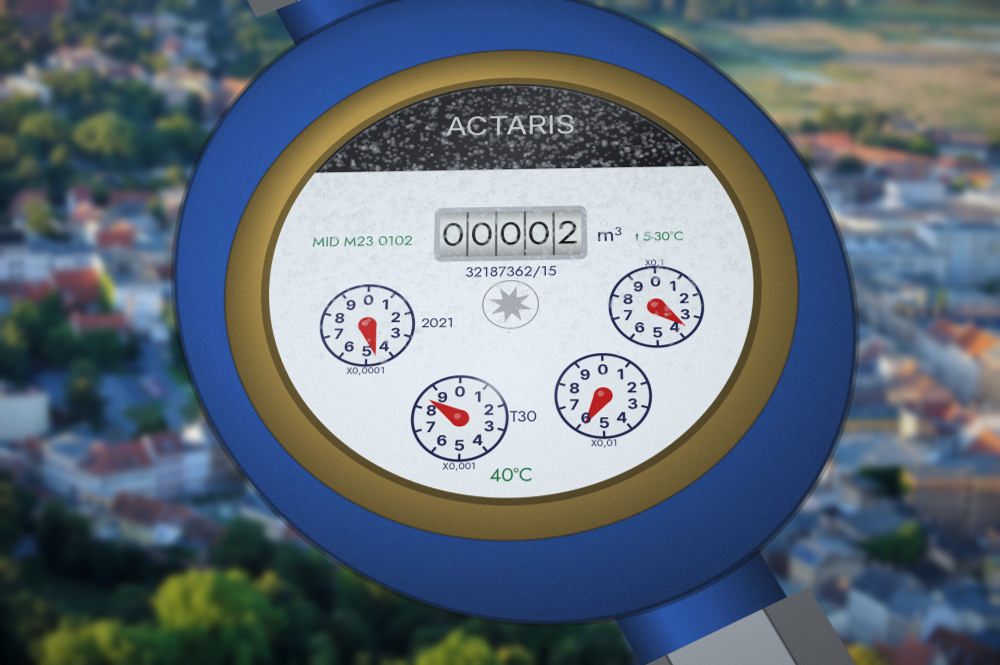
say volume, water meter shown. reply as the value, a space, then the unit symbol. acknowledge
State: 2.3584 m³
